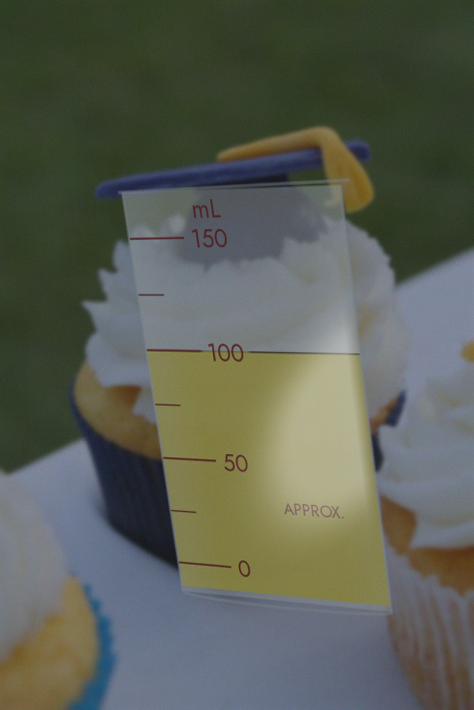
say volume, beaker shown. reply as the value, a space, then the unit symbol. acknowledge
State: 100 mL
